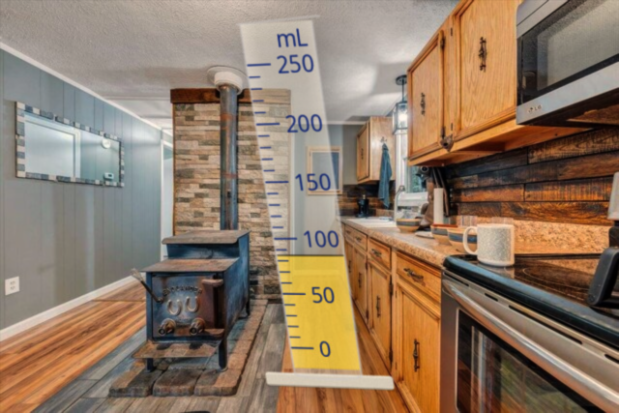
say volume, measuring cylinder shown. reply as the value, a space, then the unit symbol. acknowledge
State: 85 mL
